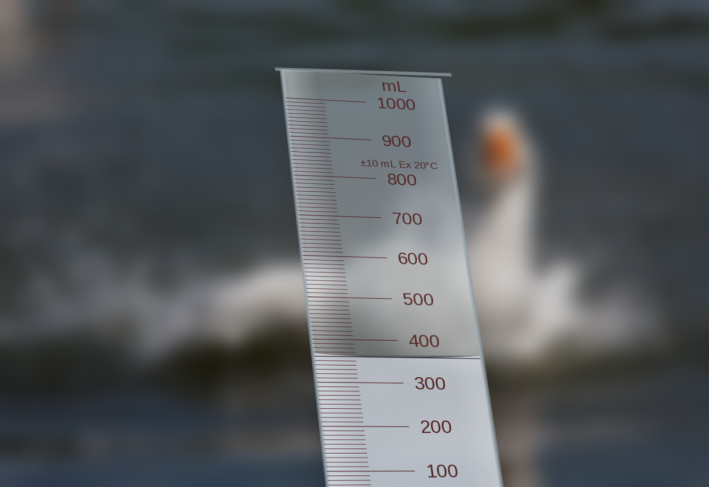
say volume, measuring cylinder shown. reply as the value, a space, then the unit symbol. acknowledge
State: 360 mL
